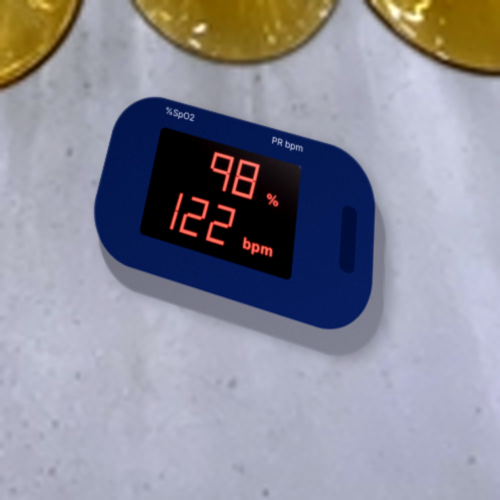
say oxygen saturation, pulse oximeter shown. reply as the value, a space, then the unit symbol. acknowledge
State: 98 %
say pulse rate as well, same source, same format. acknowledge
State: 122 bpm
